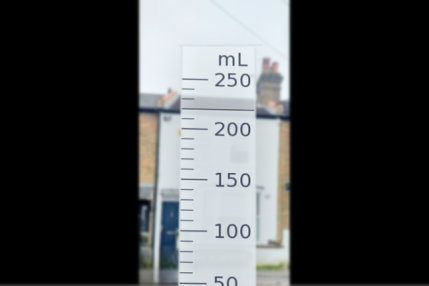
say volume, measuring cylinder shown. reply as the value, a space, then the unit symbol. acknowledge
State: 220 mL
